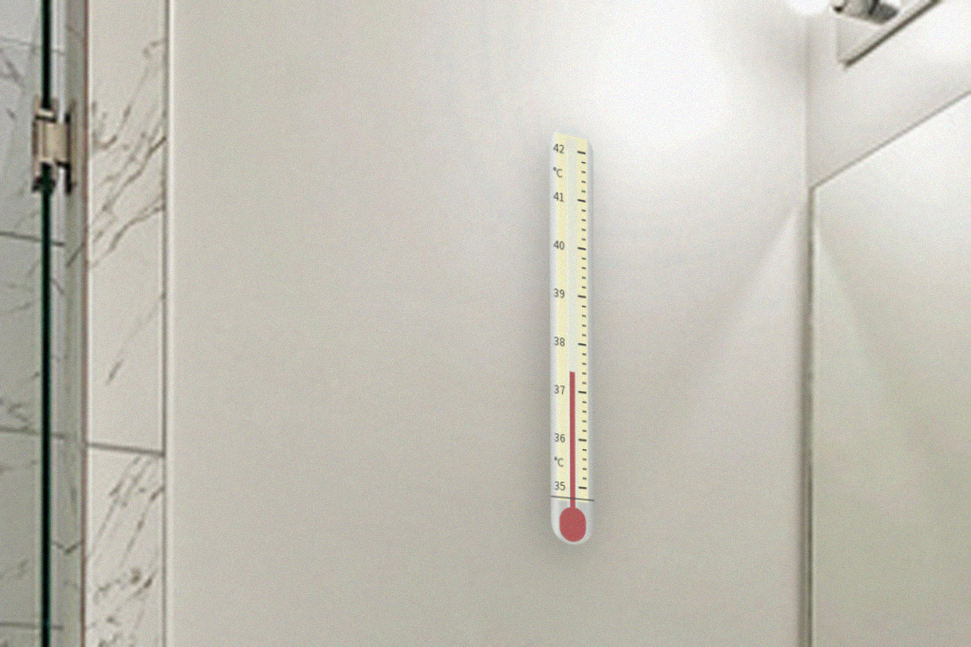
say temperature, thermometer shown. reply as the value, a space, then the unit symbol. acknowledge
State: 37.4 °C
